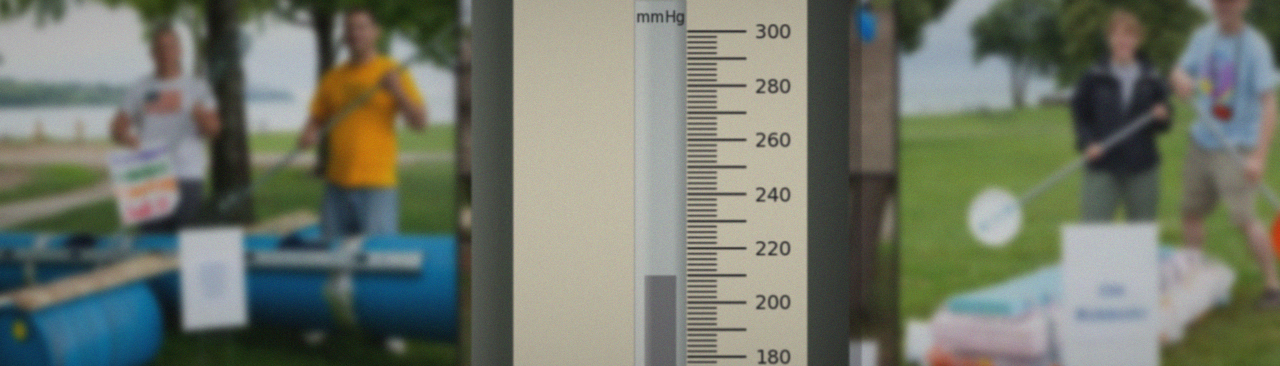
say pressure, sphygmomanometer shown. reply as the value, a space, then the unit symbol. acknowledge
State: 210 mmHg
